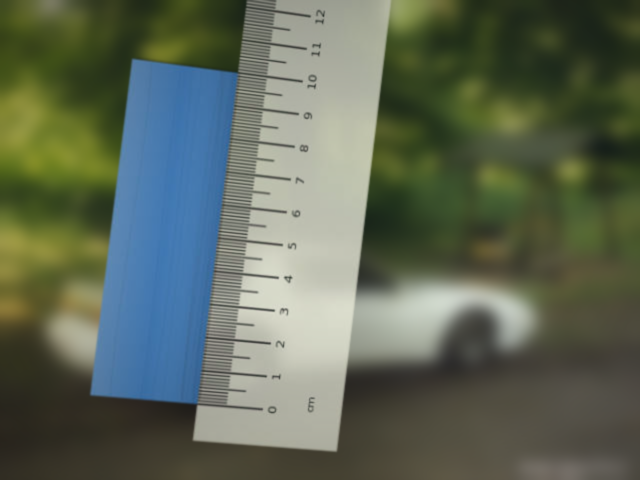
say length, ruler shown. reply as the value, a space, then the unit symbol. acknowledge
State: 10 cm
